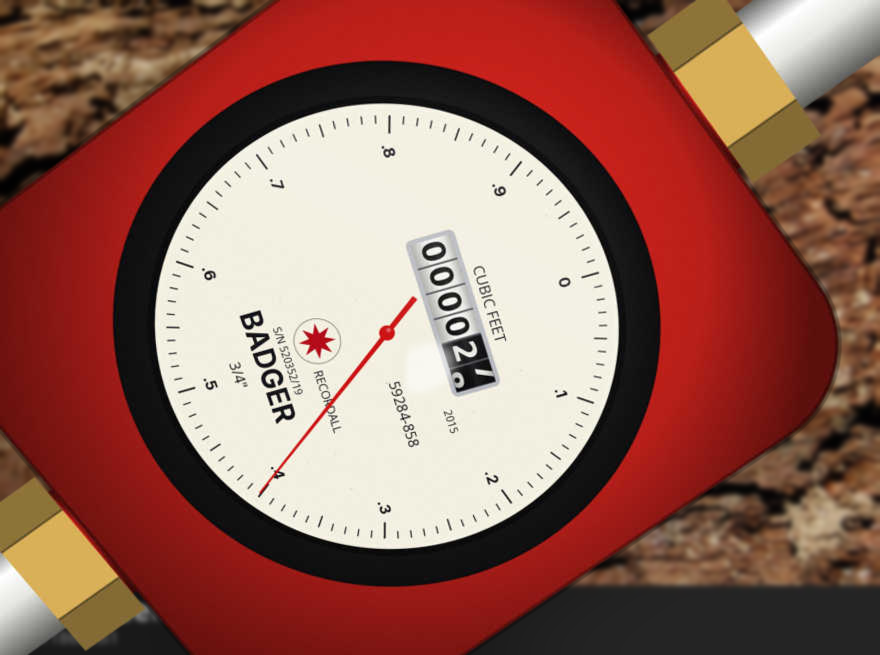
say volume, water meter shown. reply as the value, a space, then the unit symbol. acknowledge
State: 27.40 ft³
